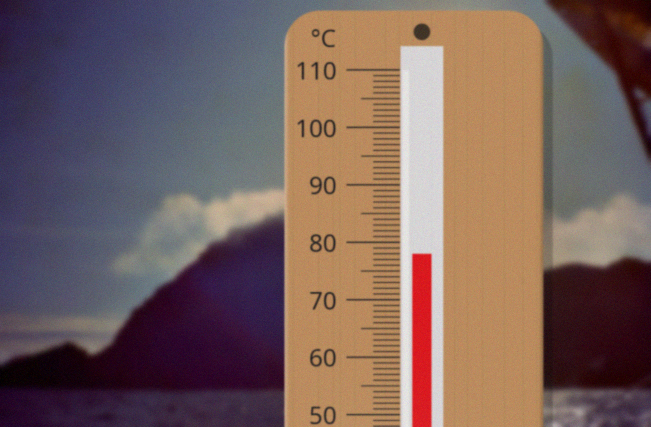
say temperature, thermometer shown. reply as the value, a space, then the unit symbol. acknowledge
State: 78 °C
